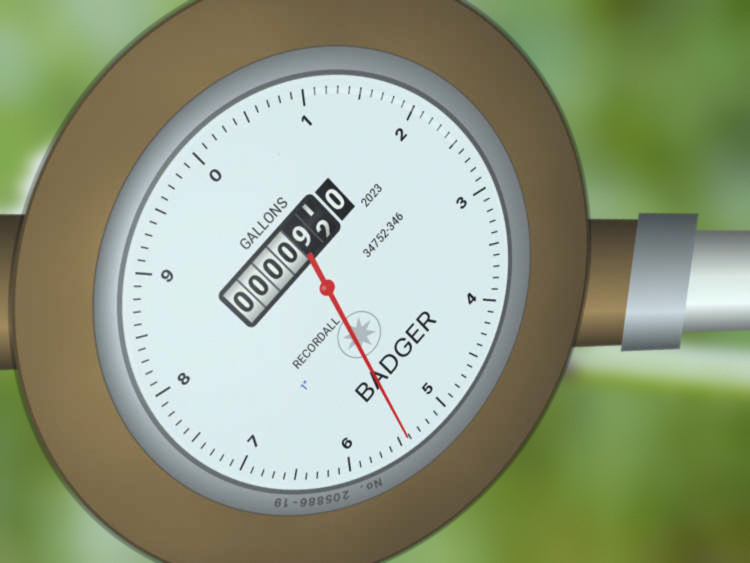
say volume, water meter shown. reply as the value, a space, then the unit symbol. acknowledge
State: 915.4 gal
